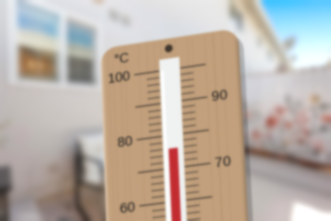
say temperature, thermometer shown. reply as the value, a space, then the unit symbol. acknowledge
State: 76 °C
